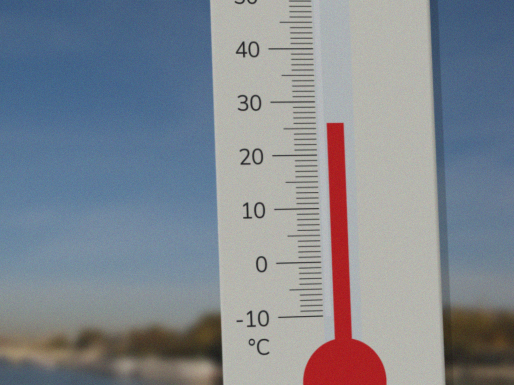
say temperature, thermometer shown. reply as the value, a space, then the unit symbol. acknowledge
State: 26 °C
